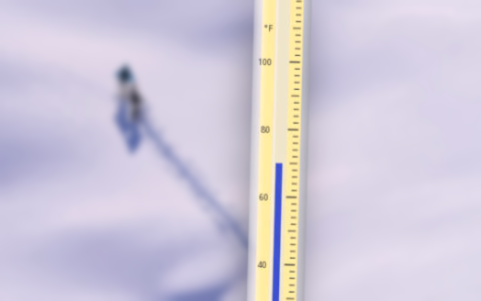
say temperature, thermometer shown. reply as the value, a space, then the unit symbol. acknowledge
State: 70 °F
